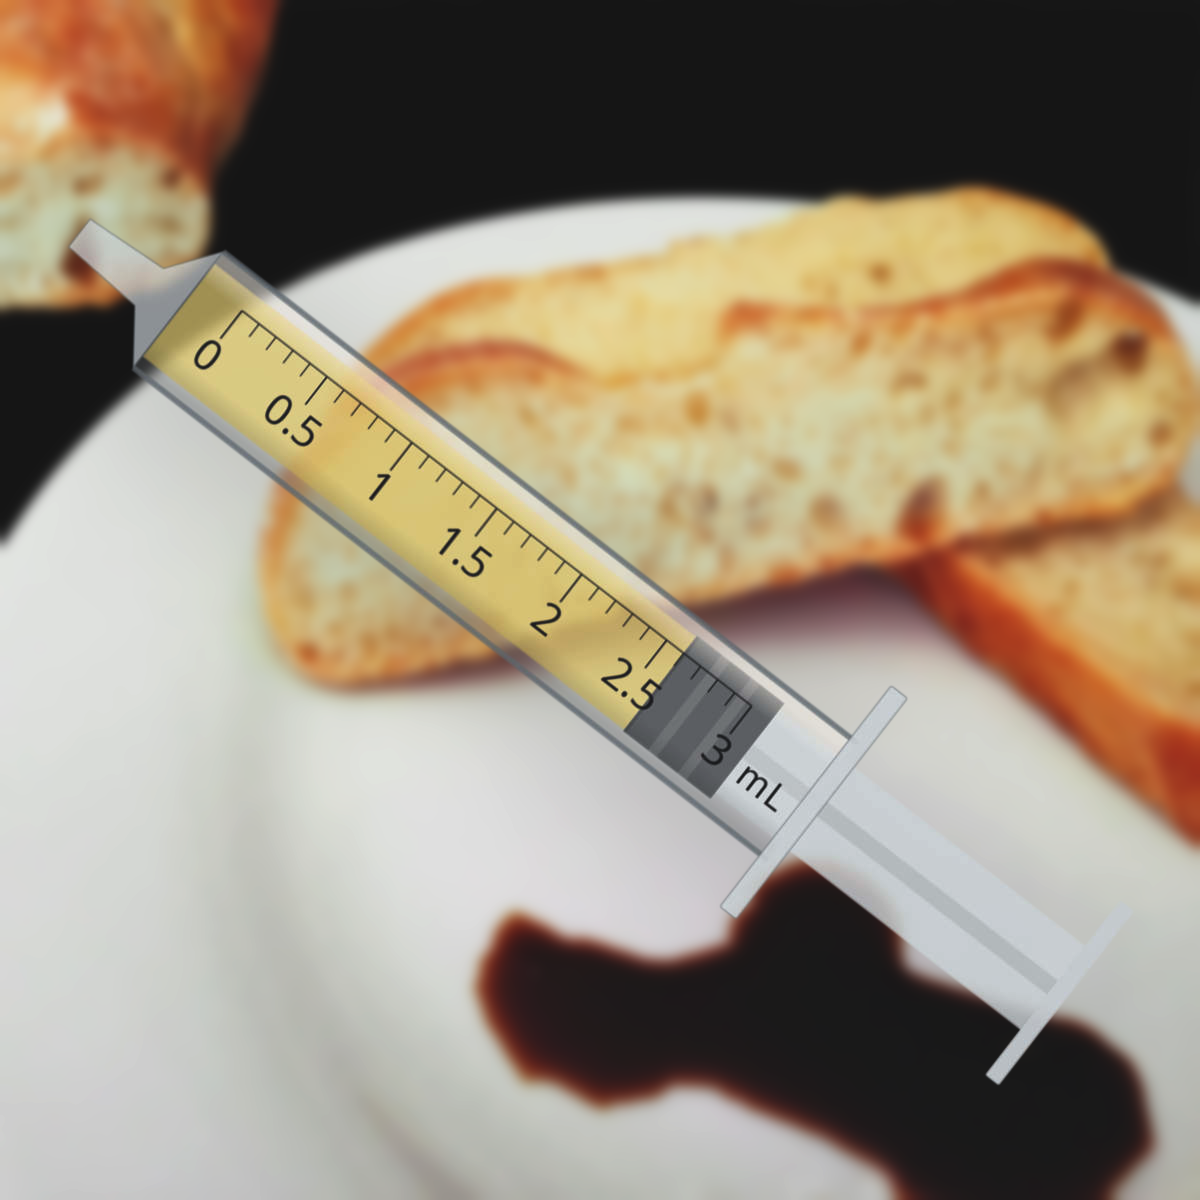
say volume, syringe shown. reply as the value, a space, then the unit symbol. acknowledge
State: 2.6 mL
